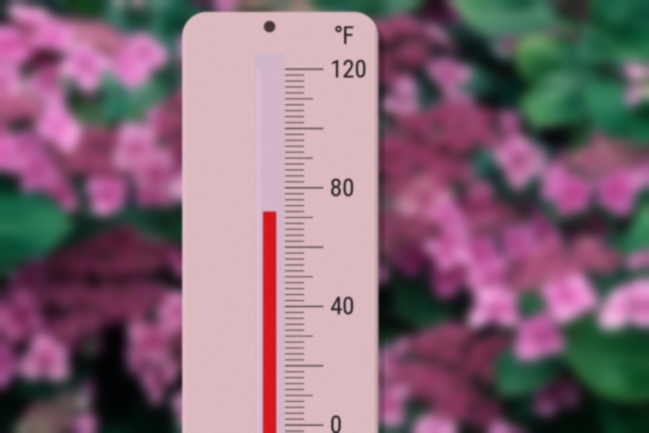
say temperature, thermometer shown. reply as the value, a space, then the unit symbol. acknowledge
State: 72 °F
